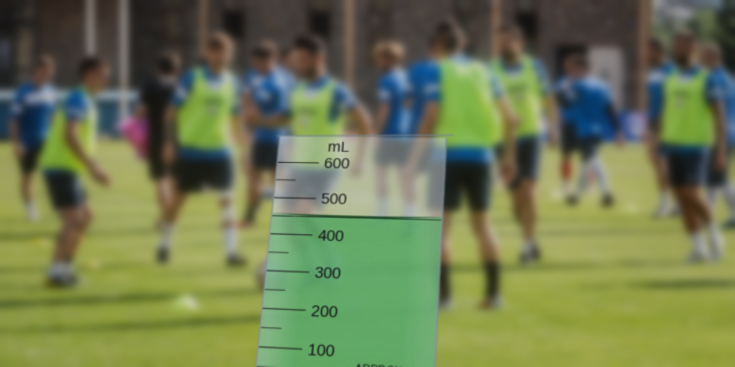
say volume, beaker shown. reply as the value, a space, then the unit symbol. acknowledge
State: 450 mL
